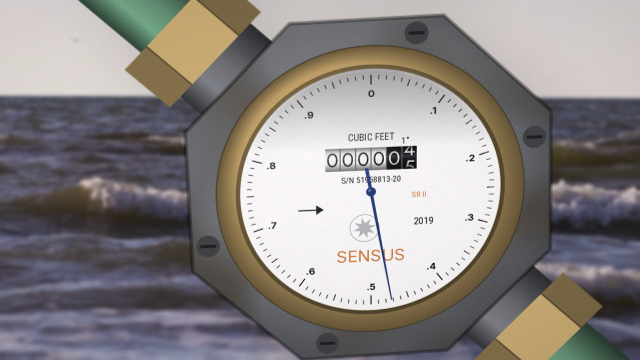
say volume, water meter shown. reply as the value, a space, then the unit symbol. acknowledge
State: 4.47 ft³
